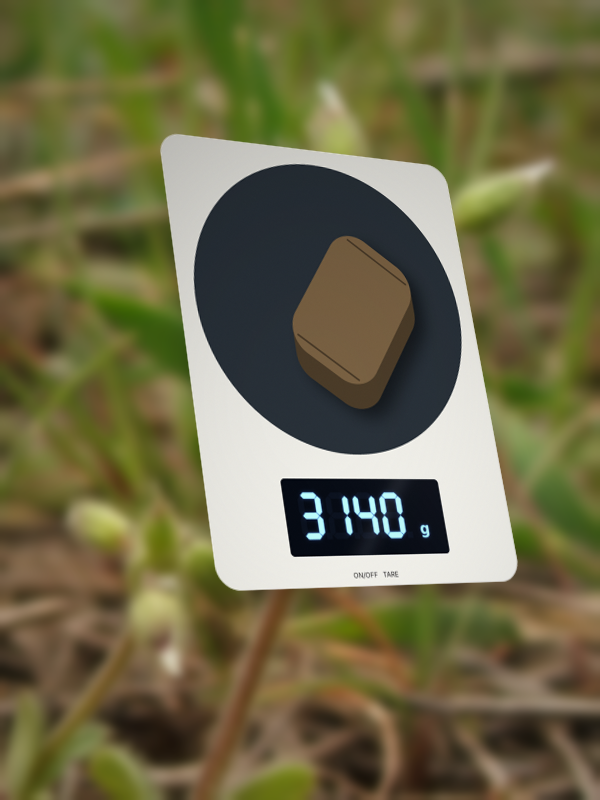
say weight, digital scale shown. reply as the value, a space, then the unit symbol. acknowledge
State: 3140 g
